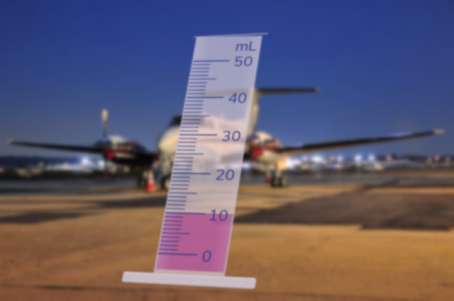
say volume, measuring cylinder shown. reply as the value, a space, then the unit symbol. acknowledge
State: 10 mL
